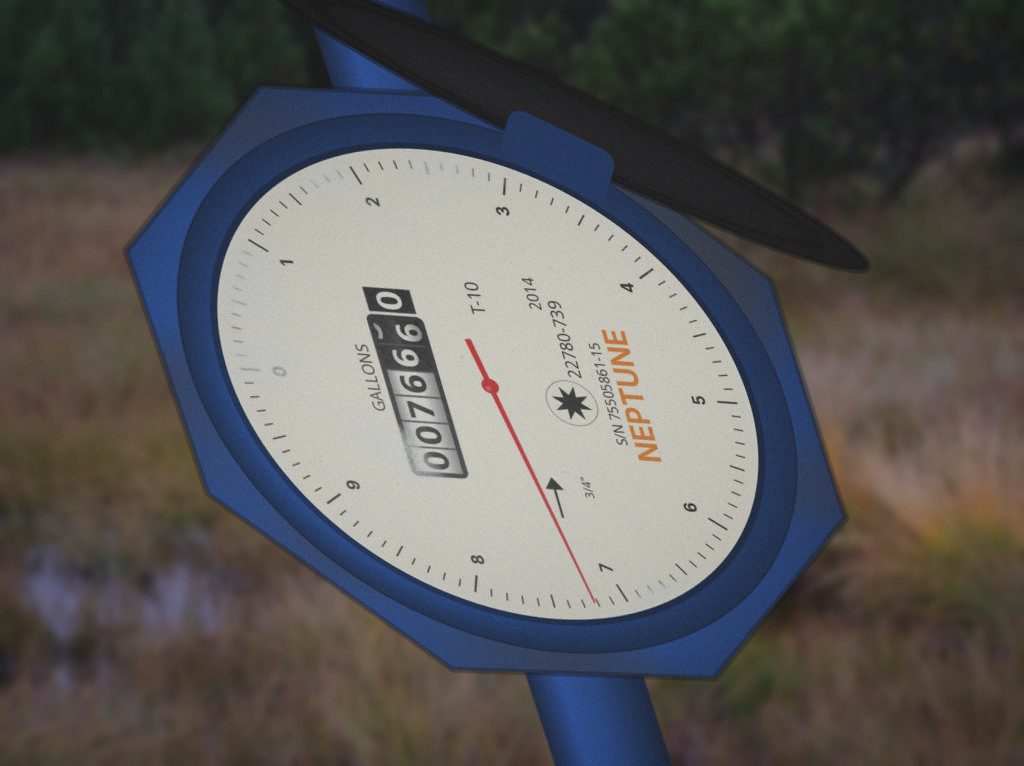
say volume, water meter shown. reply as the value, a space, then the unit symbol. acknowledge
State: 76657.2 gal
